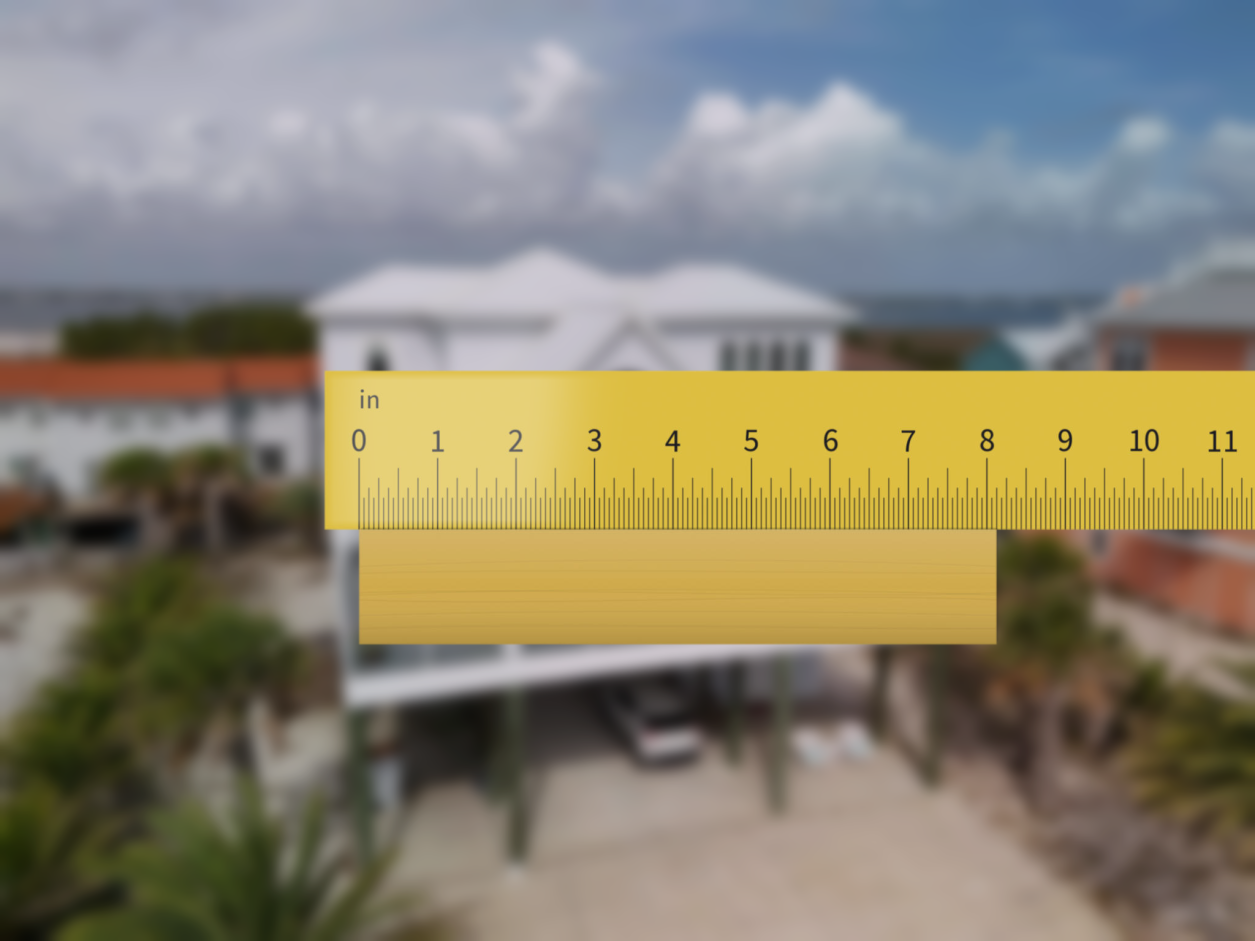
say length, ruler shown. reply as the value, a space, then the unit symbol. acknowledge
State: 8.125 in
